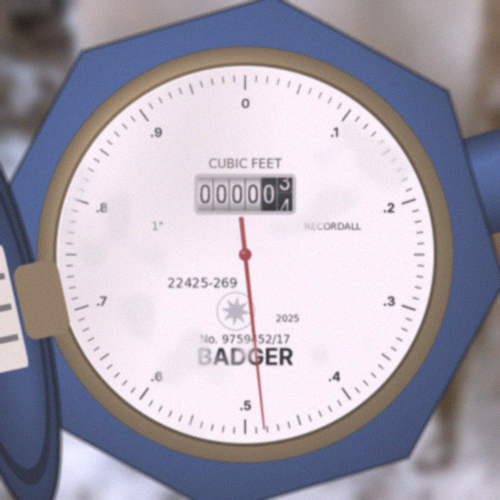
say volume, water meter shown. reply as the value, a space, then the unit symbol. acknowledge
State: 3.48 ft³
